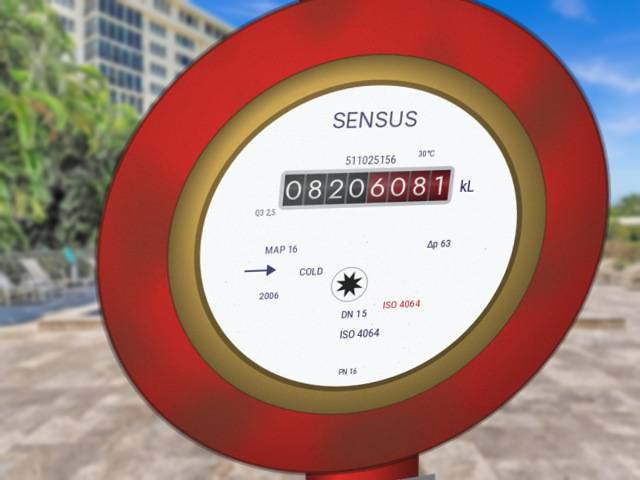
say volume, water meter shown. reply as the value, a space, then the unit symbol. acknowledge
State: 820.6081 kL
